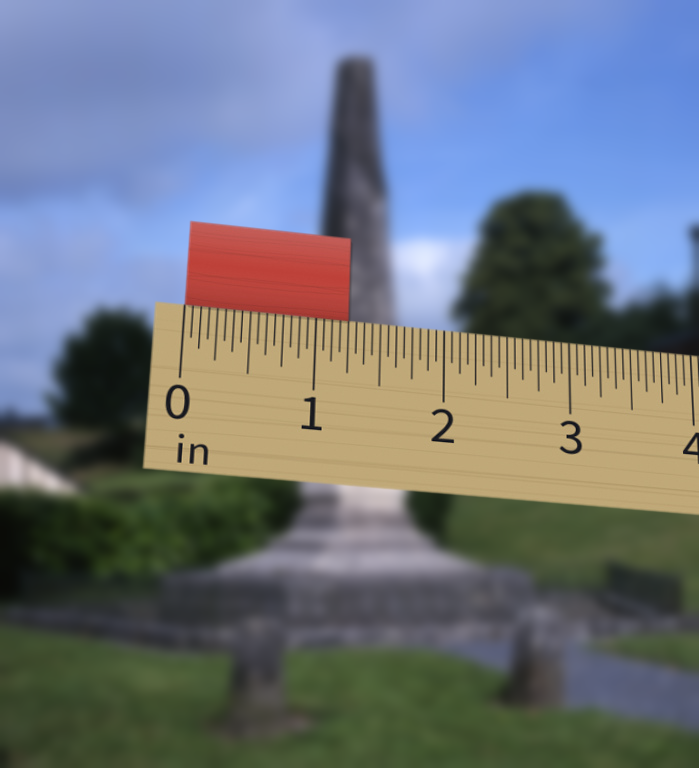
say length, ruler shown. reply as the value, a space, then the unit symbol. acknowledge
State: 1.25 in
